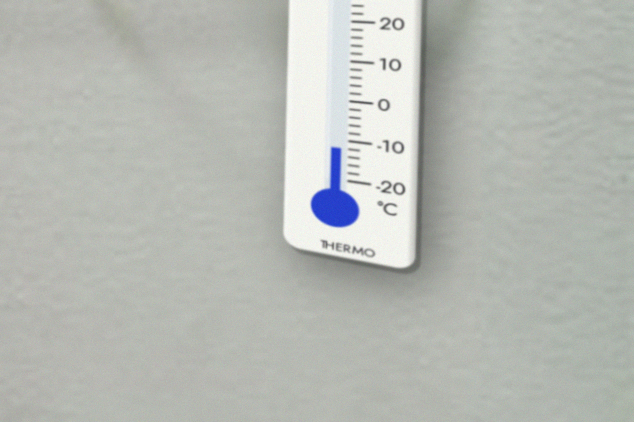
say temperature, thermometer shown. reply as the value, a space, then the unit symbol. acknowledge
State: -12 °C
